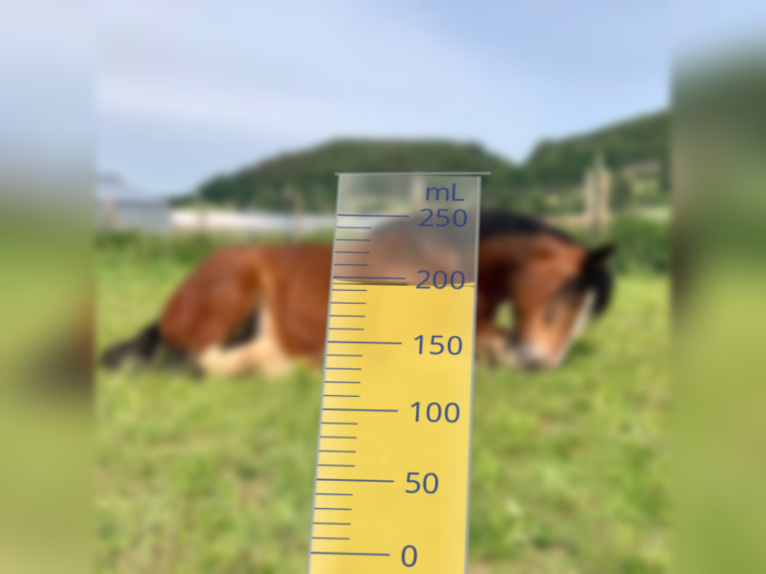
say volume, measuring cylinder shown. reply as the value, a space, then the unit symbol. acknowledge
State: 195 mL
